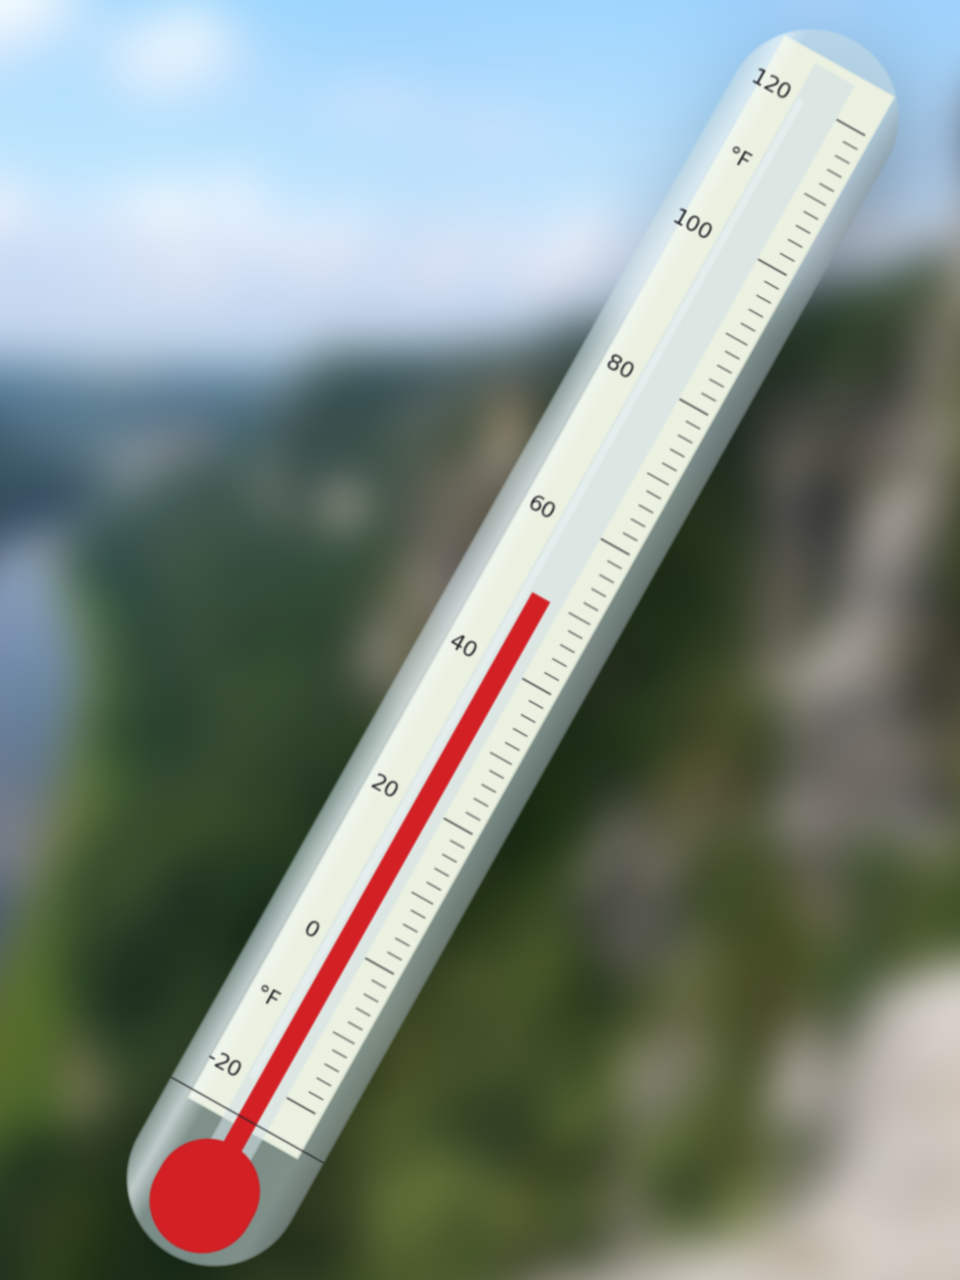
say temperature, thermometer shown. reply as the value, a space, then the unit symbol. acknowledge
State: 50 °F
